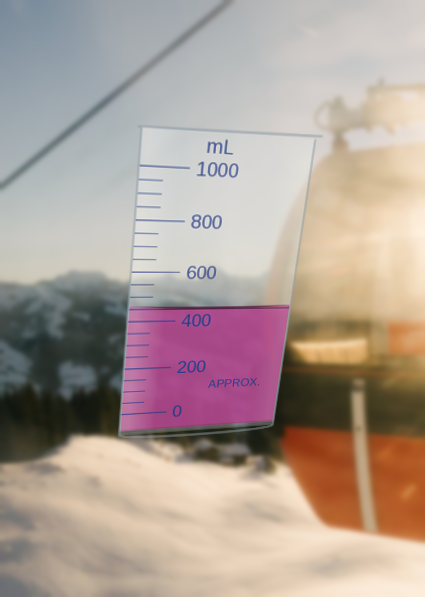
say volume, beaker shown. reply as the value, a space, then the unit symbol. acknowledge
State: 450 mL
